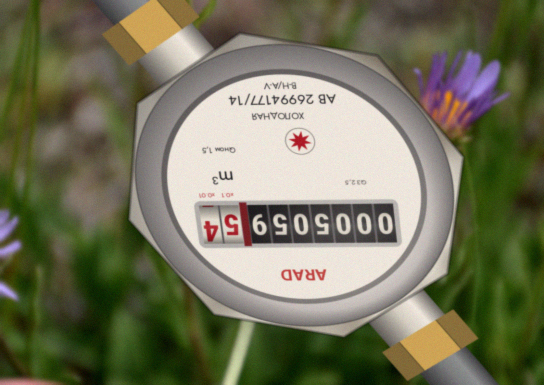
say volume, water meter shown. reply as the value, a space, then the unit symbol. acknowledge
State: 5059.54 m³
